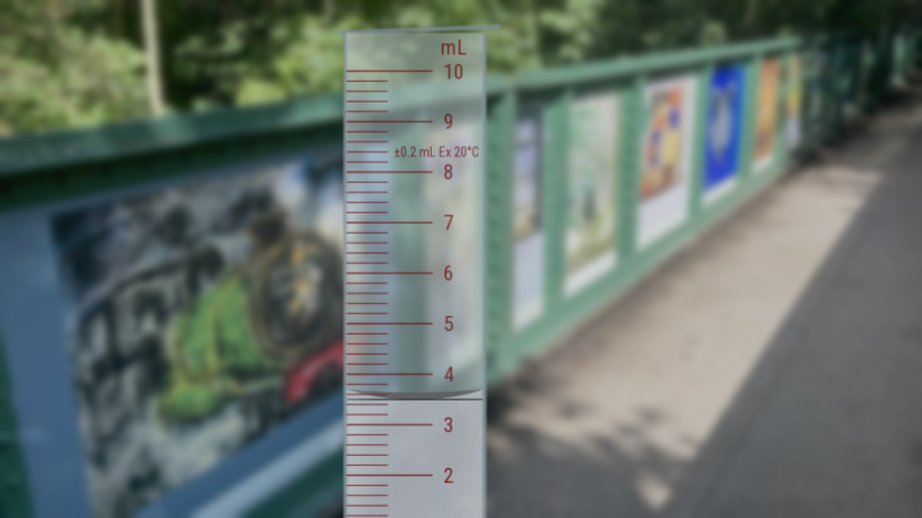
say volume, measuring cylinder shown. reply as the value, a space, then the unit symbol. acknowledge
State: 3.5 mL
